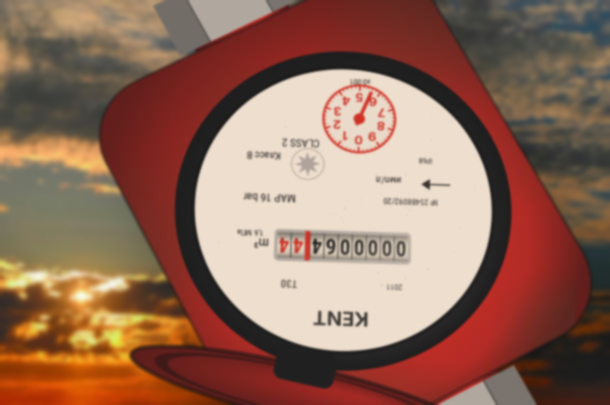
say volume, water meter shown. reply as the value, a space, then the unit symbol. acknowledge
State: 64.445 m³
